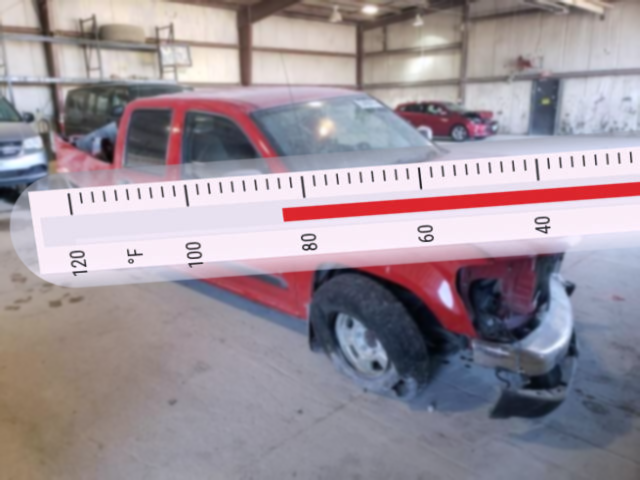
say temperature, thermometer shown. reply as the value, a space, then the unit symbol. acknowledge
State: 84 °F
